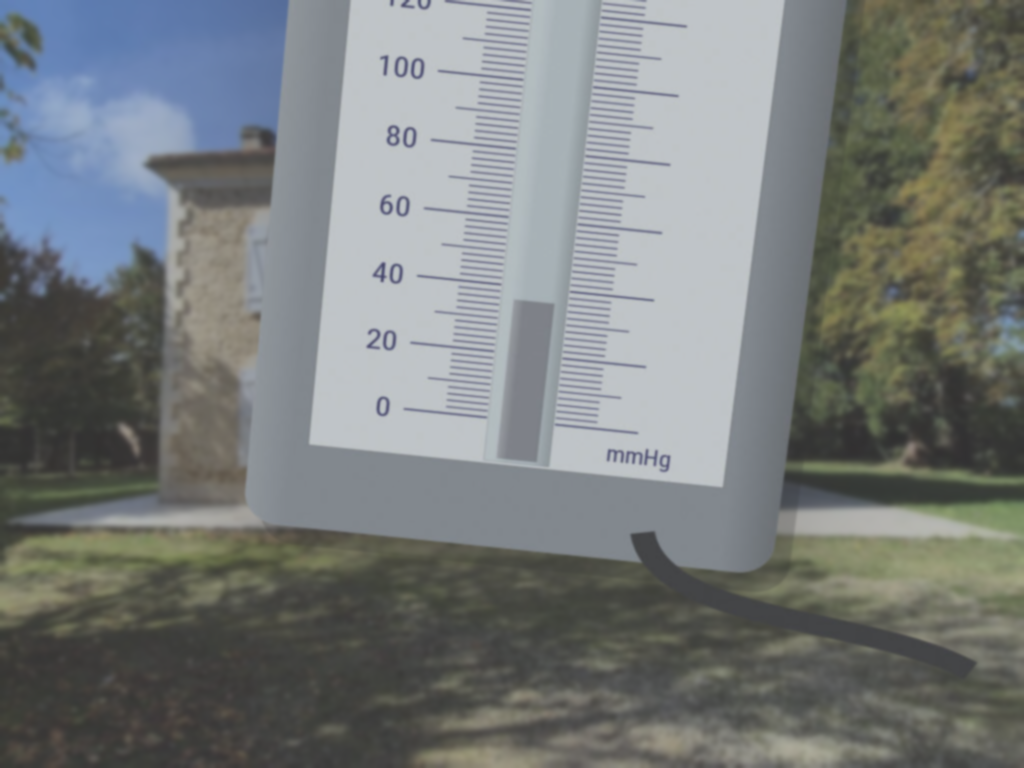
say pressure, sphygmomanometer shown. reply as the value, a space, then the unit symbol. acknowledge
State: 36 mmHg
